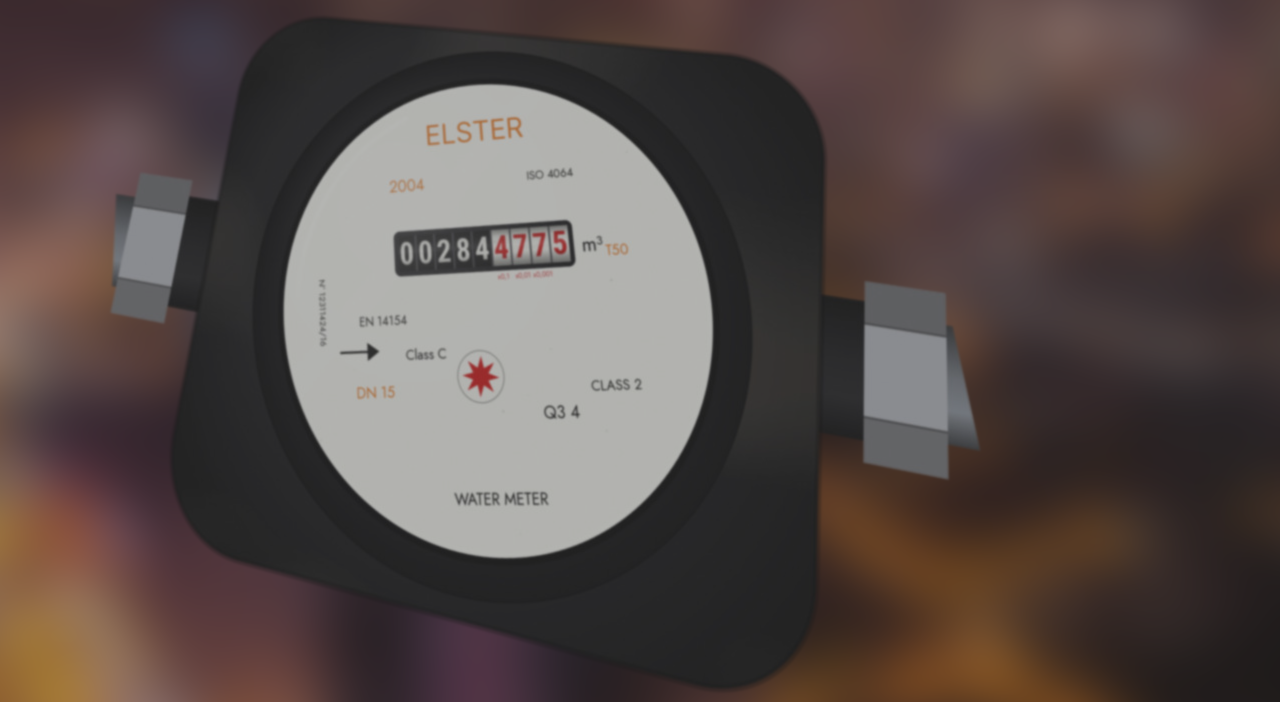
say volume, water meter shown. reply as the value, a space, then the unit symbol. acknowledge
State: 284.4775 m³
